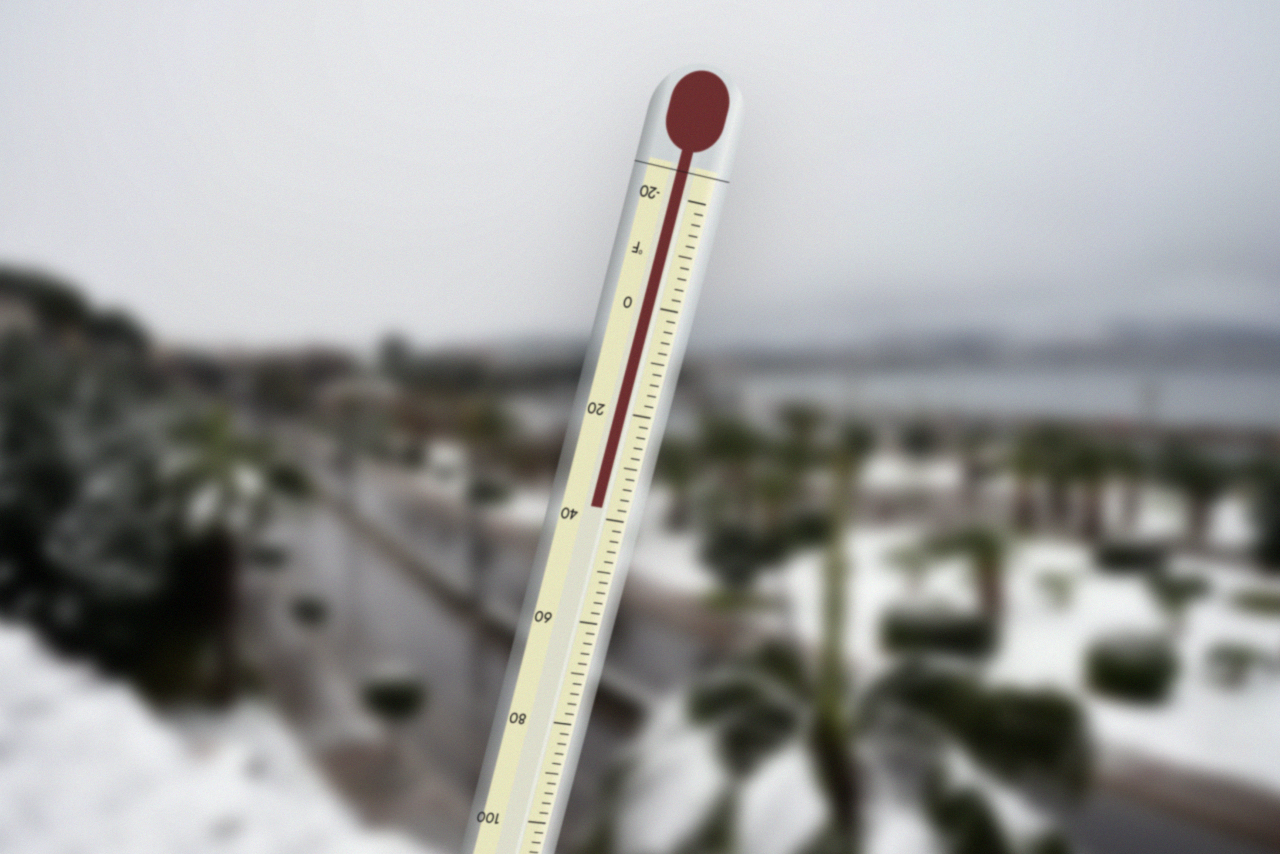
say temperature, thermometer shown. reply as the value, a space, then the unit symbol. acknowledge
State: 38 °F
